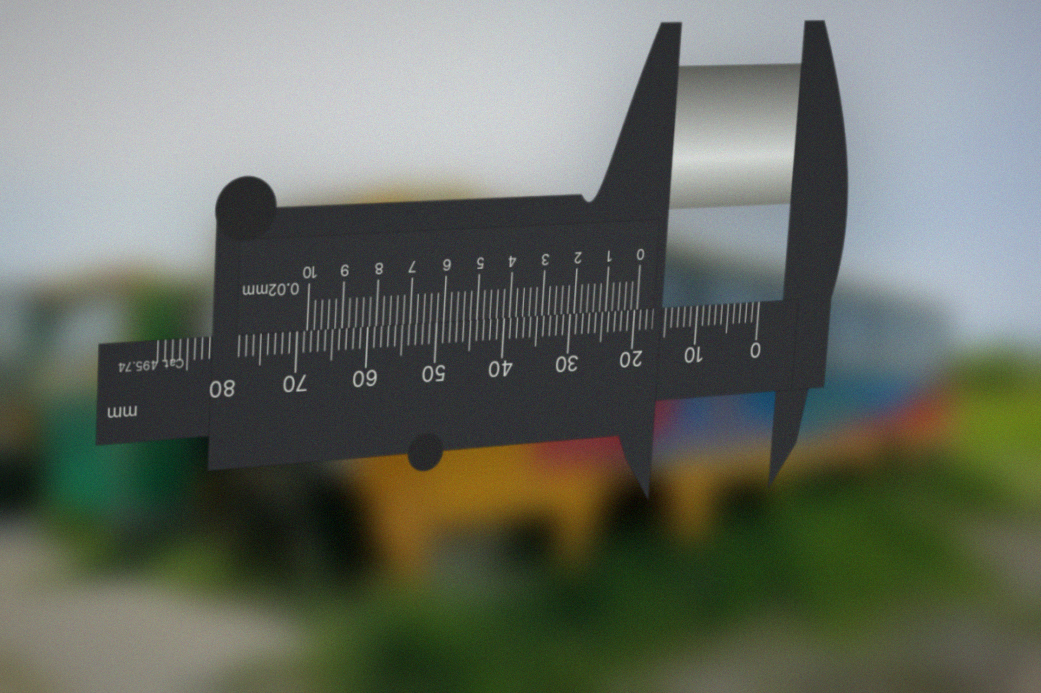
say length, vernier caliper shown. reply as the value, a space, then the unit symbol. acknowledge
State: 19.6 mm
